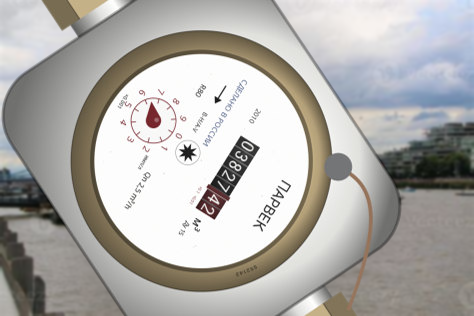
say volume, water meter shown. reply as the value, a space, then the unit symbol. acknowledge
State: 3827.426 m³
